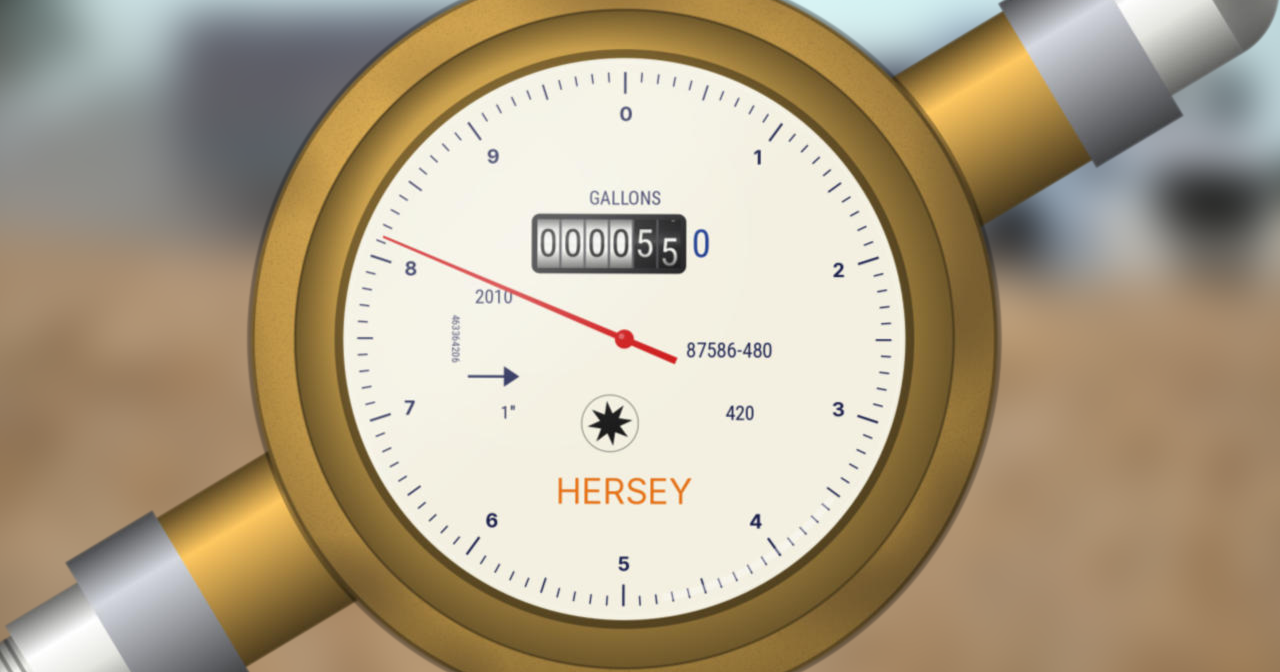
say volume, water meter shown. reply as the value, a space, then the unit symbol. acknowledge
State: 548.1 gal
